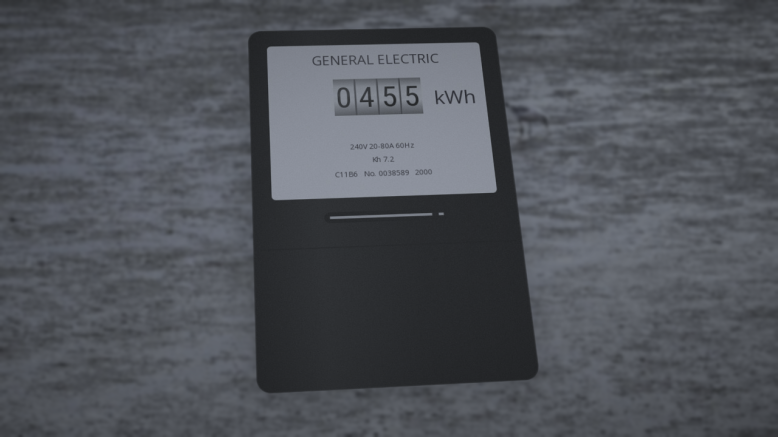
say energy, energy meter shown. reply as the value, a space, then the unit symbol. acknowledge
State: 455 kWh
